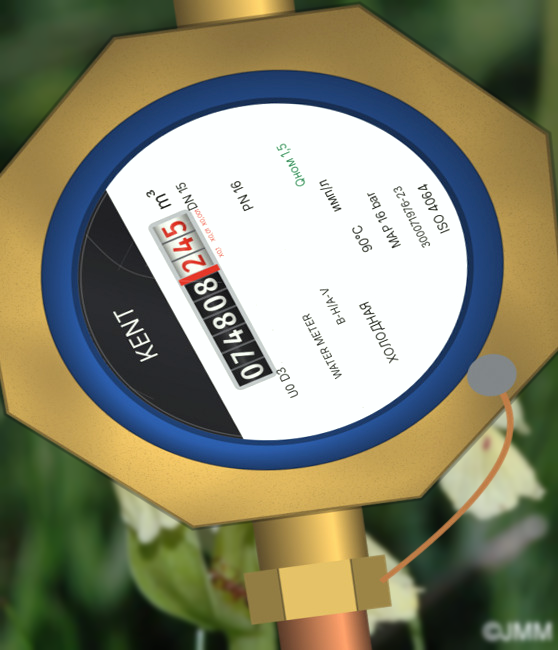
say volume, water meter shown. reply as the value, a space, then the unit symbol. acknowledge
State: 74808.245 m³
